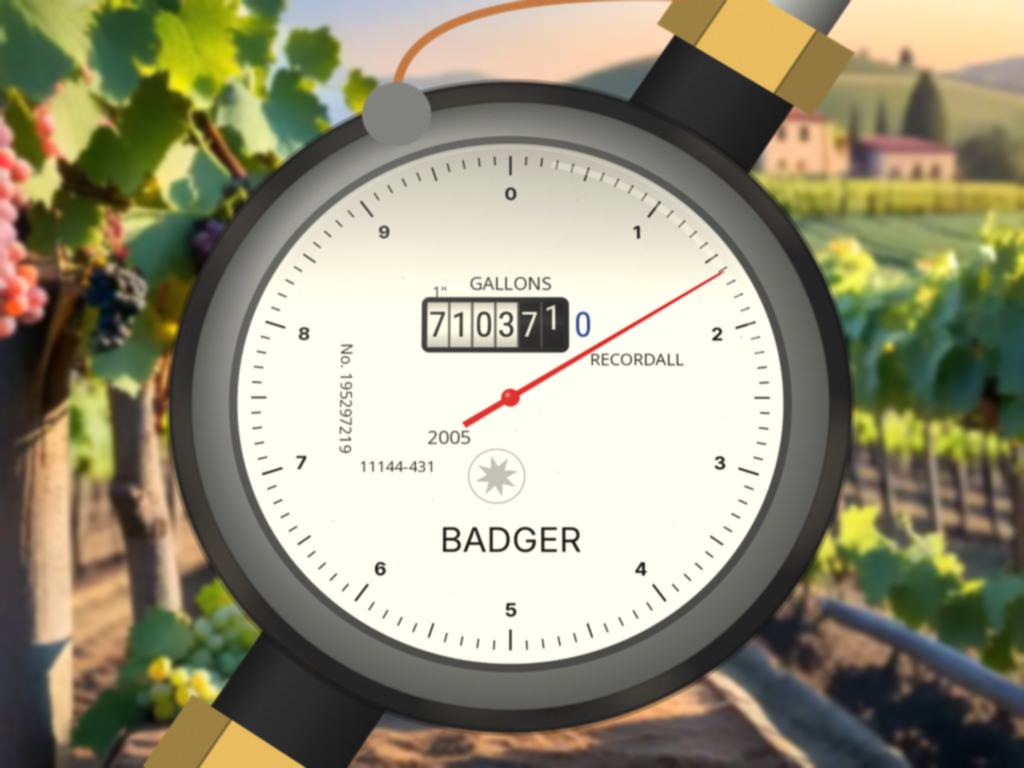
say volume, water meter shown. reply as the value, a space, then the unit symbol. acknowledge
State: 7103711.6 gal
